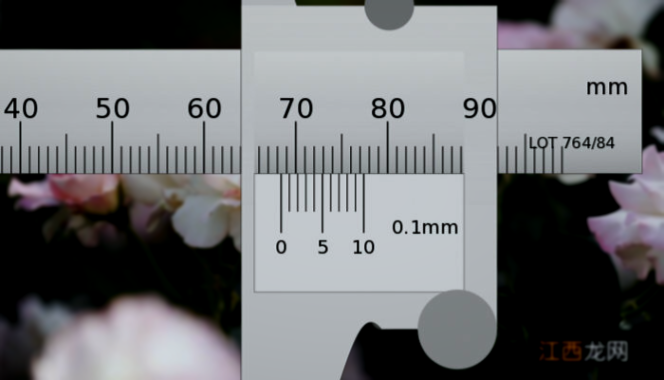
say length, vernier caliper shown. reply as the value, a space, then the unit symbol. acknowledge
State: 68.4 mm
